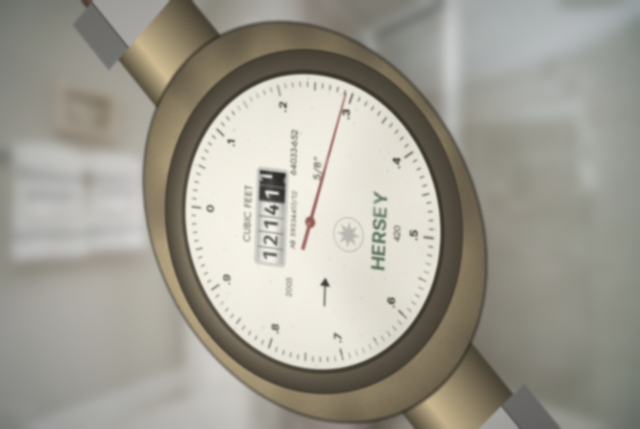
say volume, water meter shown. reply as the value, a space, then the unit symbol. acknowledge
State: 121411.29 ft³
